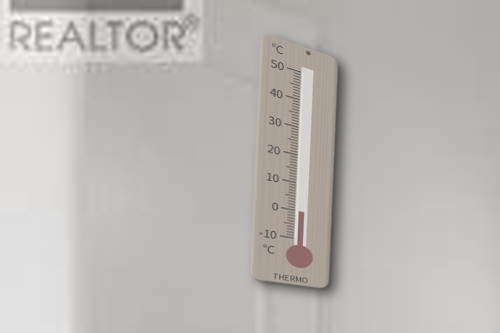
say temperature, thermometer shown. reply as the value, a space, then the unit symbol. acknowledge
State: 0 °C
